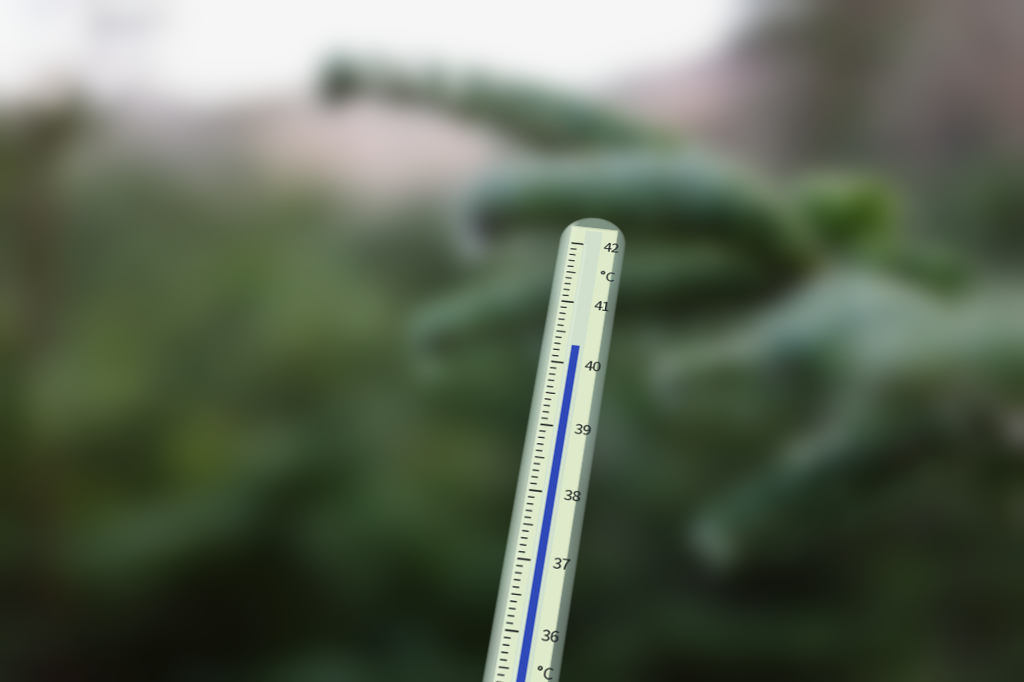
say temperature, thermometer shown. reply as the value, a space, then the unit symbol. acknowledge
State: 40.3 °C
